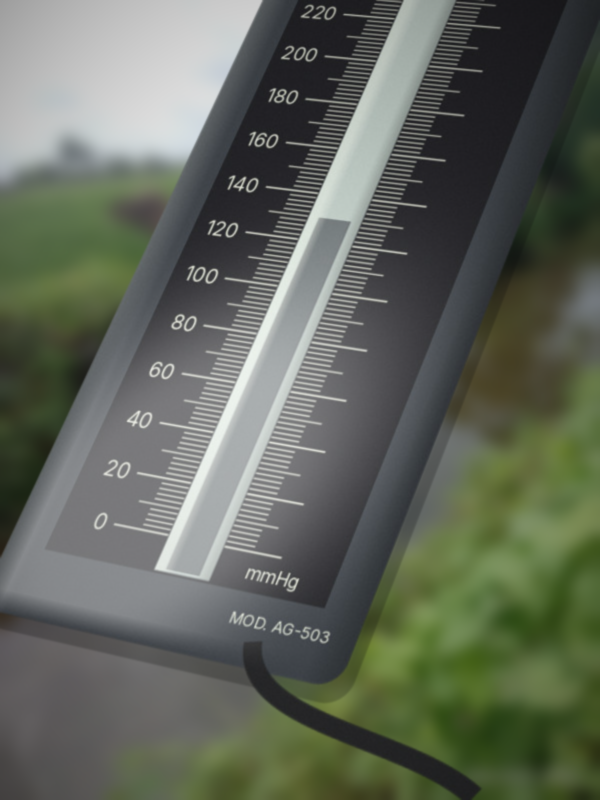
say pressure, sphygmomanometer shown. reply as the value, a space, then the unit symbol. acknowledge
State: 130 mmHg
